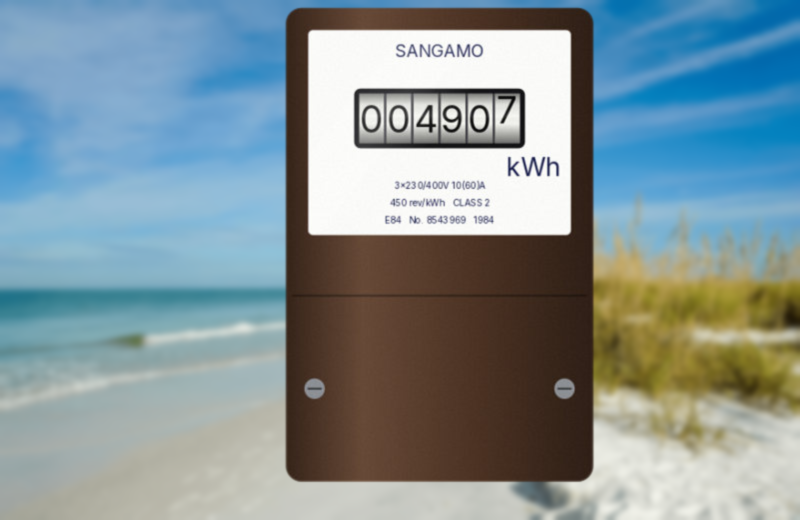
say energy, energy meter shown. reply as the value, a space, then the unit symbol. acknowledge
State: 4907 kWh
